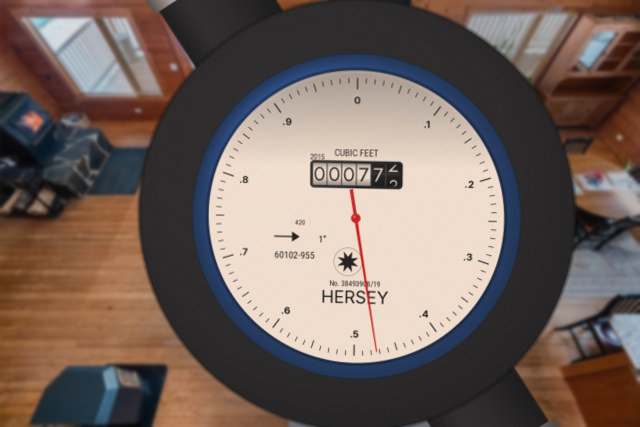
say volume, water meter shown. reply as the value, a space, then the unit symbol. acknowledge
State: 772.47 ft³
